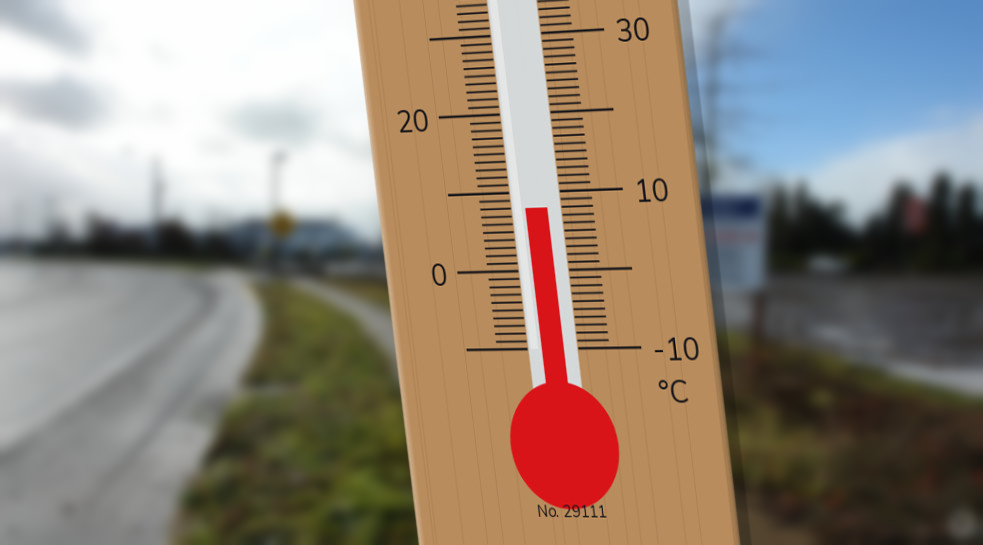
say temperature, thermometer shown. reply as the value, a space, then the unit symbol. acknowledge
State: 8 °C
